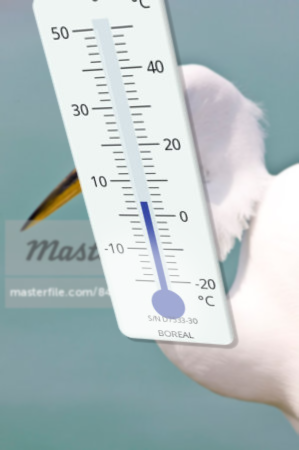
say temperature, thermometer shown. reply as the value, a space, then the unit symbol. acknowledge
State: 4 °C
